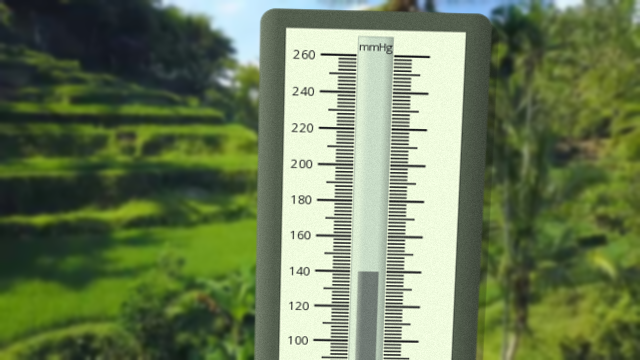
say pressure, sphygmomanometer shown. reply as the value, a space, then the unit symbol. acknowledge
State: 140 mmHg
